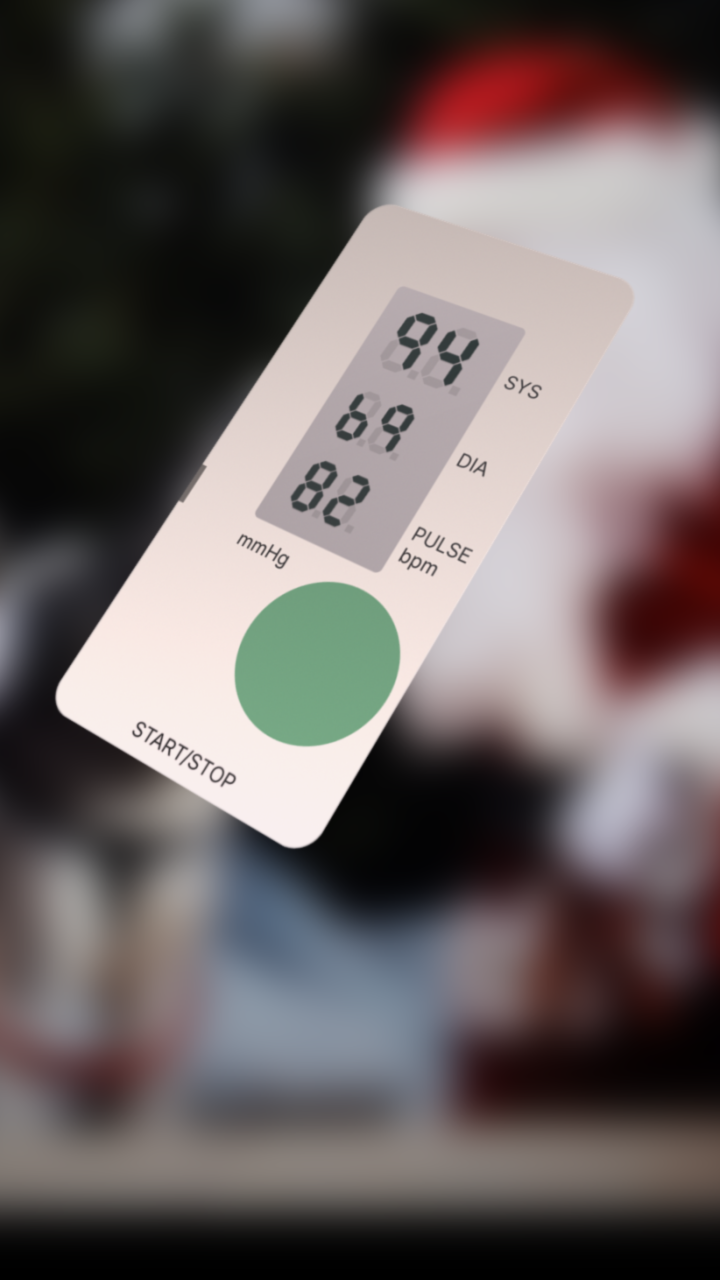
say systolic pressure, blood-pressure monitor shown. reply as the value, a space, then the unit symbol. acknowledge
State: 94 mmHg
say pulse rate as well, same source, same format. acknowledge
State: 82 bpm
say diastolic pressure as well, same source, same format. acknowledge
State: 69 mmHg
